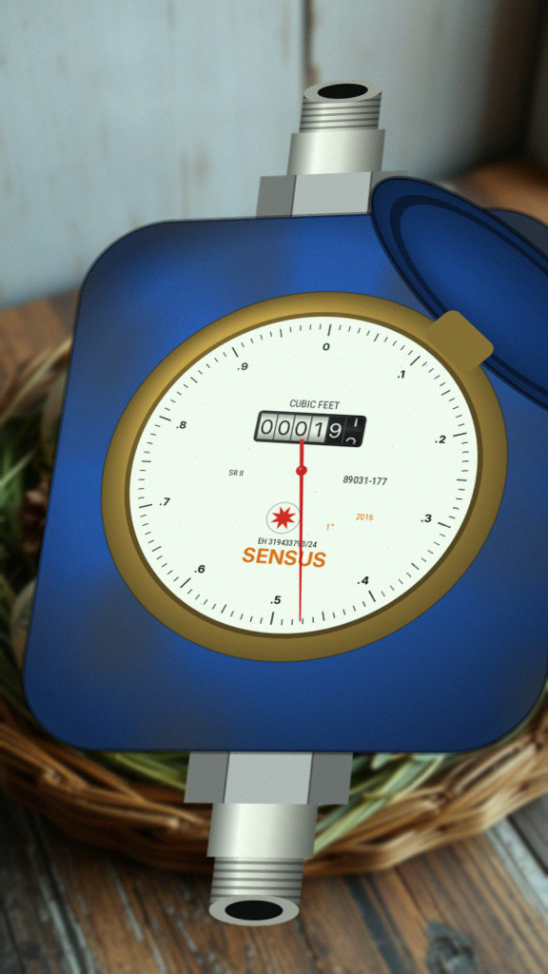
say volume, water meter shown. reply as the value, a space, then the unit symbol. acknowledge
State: 191.47 ft³
